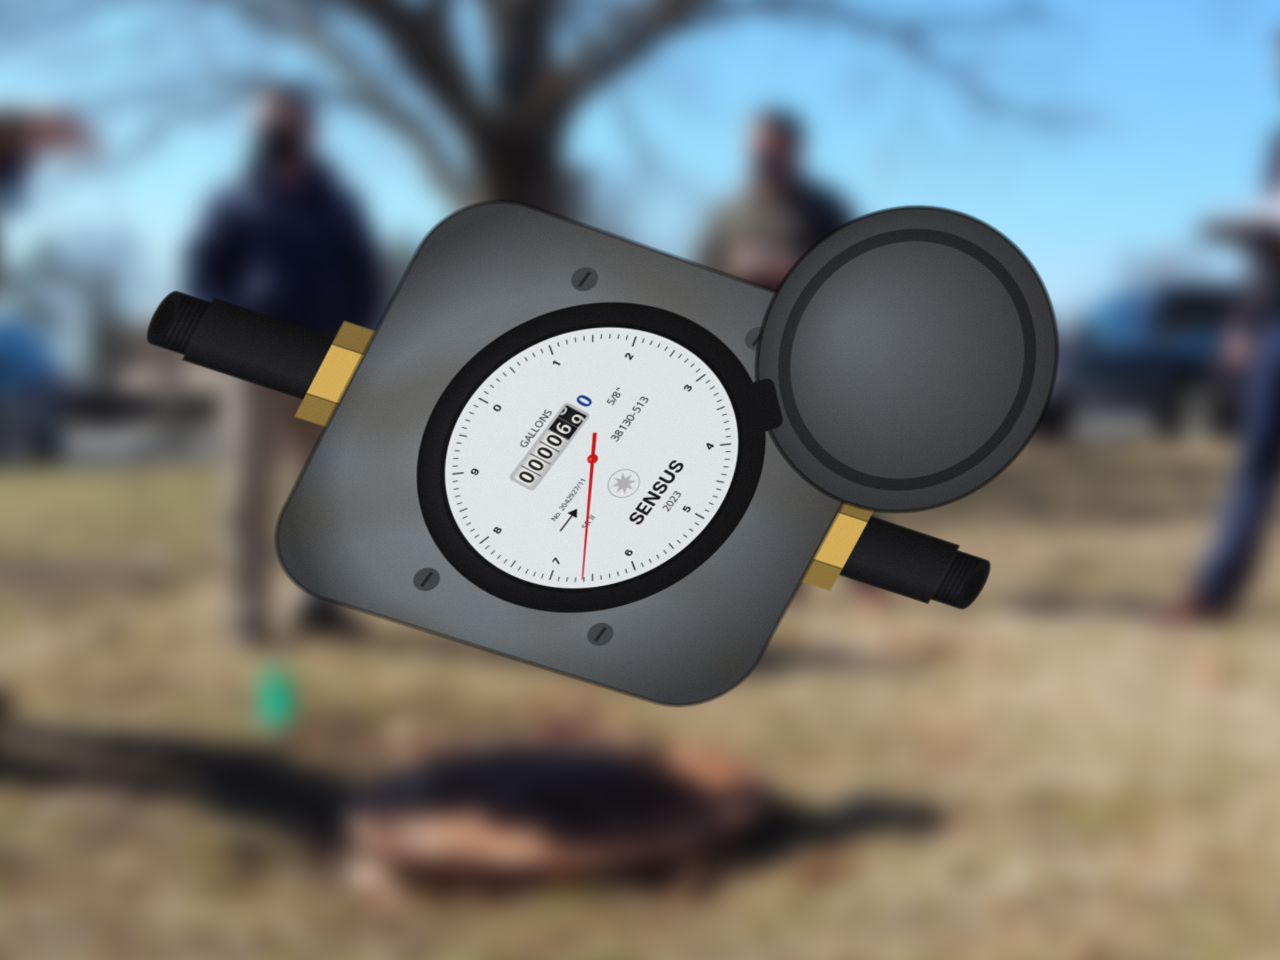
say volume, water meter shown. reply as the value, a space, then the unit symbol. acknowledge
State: 686.6 gal
